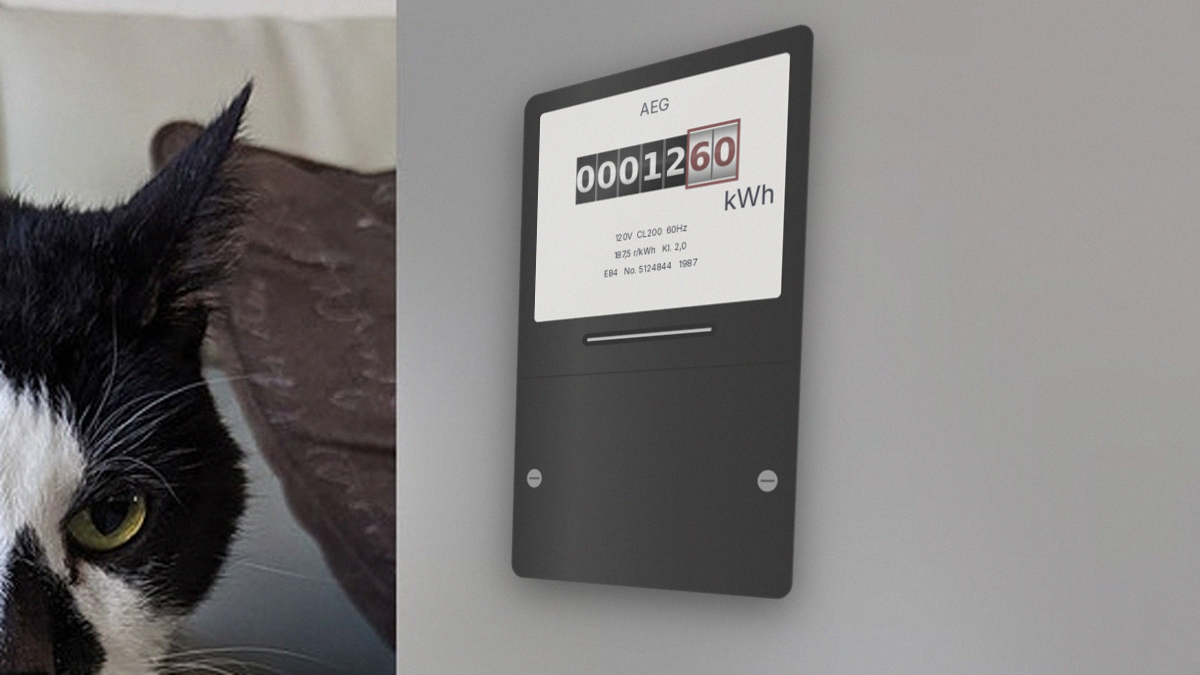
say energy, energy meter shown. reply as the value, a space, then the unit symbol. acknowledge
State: 12.60 kWh
